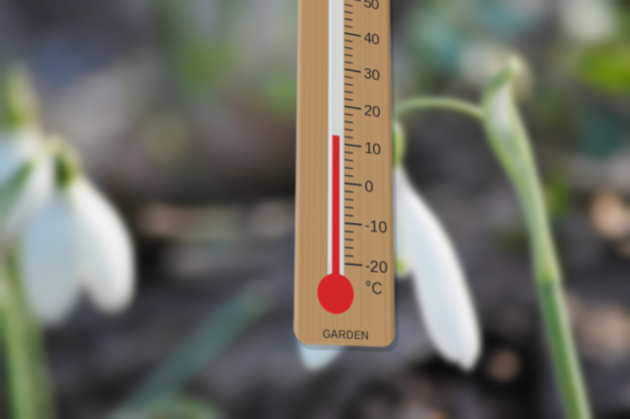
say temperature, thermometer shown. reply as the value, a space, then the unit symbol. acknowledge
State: 12 °C
